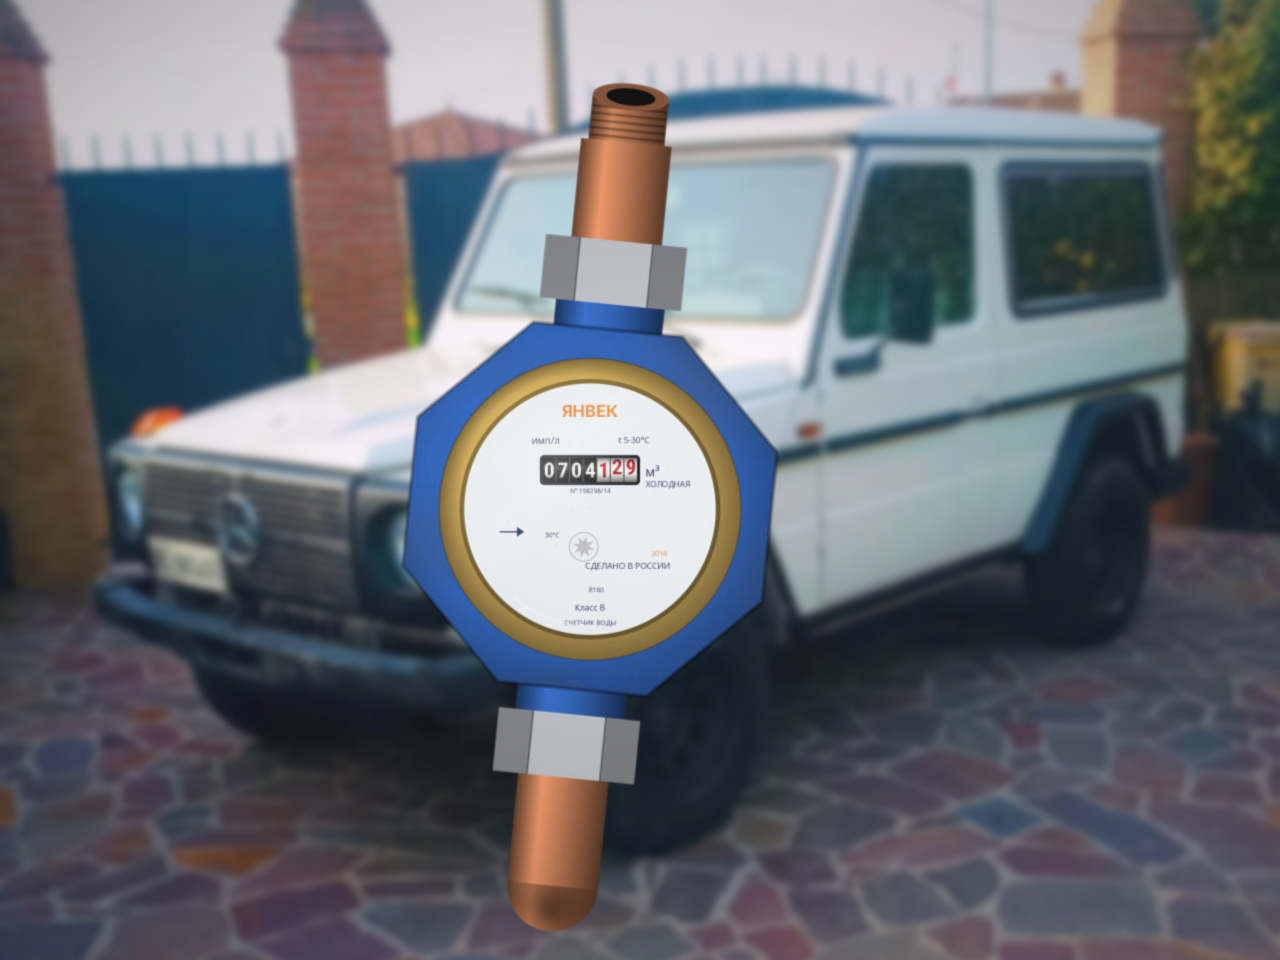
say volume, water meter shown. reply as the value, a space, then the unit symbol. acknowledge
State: 704.129 m³
